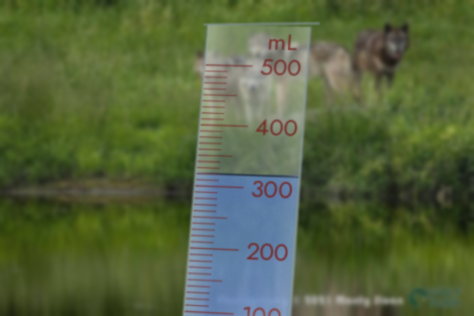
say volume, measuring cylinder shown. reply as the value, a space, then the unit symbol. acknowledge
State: 320 mL
